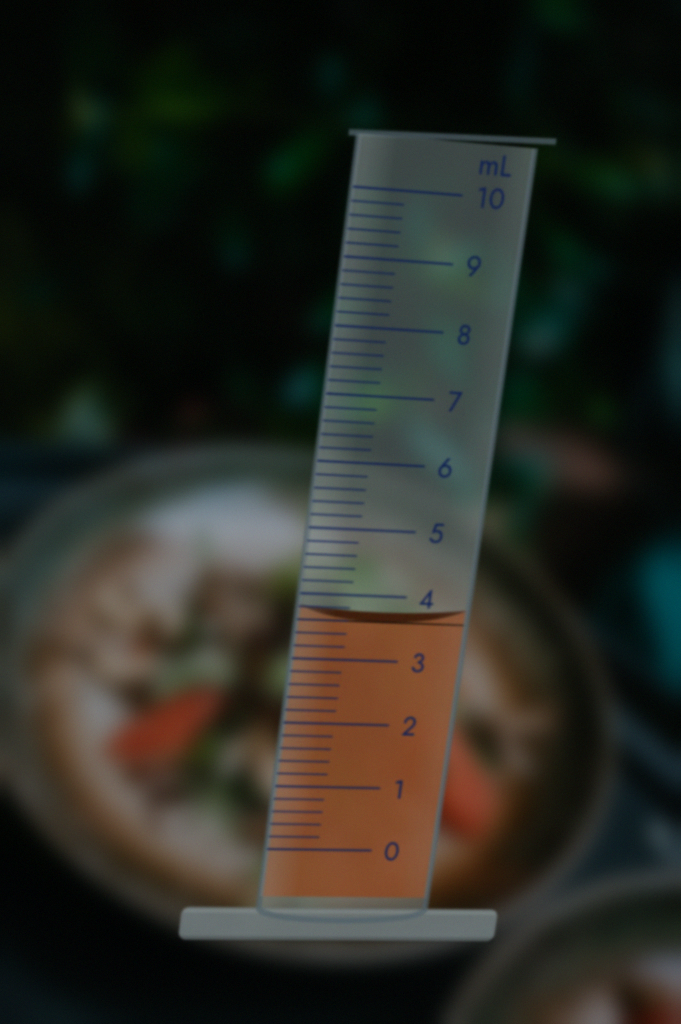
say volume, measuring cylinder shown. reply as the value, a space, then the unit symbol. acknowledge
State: 3.6 mL
